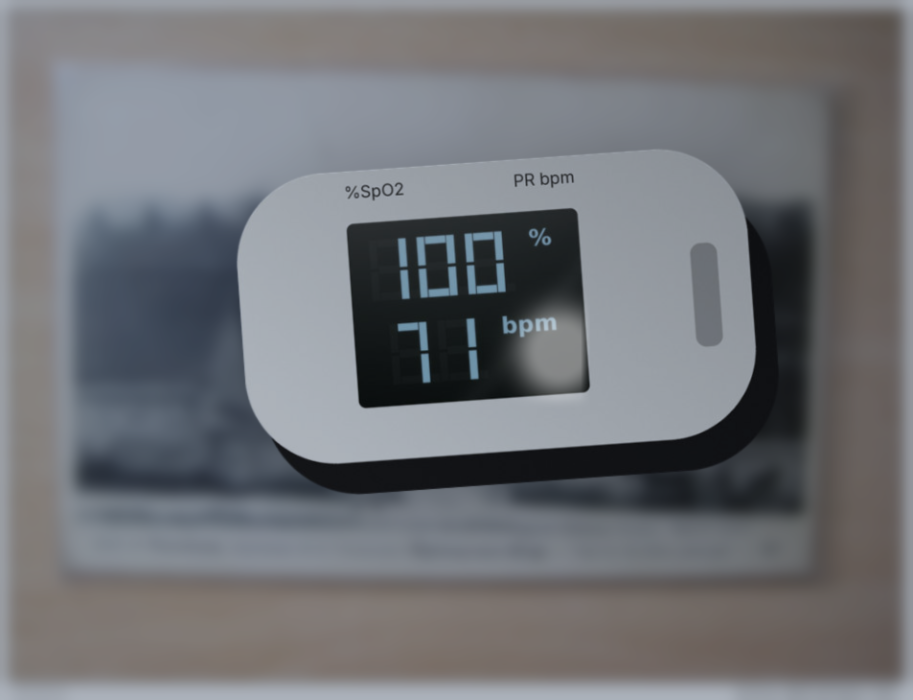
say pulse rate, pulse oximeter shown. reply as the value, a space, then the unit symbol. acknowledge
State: 71 bpm
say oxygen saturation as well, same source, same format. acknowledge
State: 100 %
